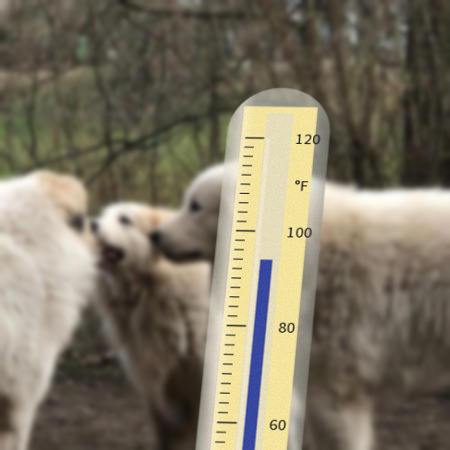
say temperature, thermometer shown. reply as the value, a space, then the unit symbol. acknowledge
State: 94 °F
